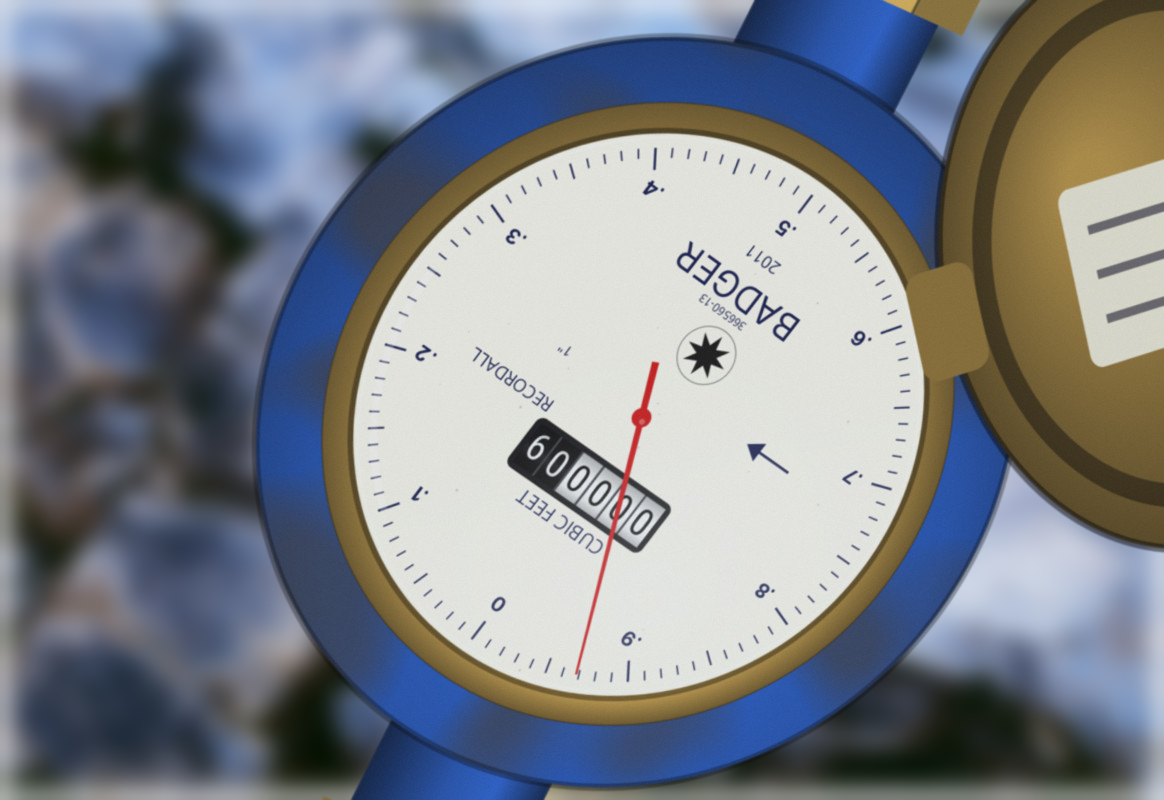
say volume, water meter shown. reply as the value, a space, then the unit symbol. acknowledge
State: 8.93 ft³
